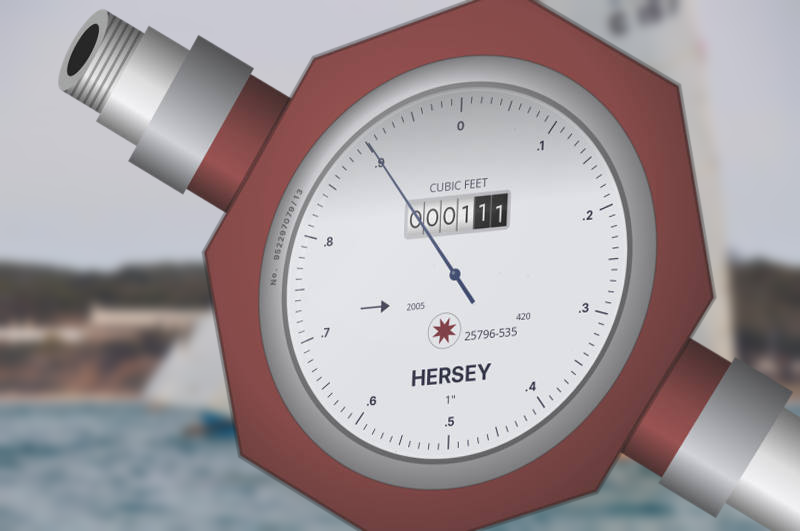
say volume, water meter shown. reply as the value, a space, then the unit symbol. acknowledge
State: 110.90 ft³
